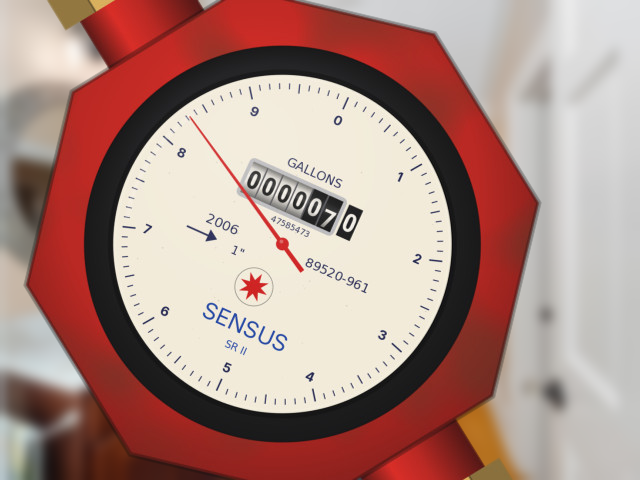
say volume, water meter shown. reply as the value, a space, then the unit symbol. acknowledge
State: 68.3 gal
